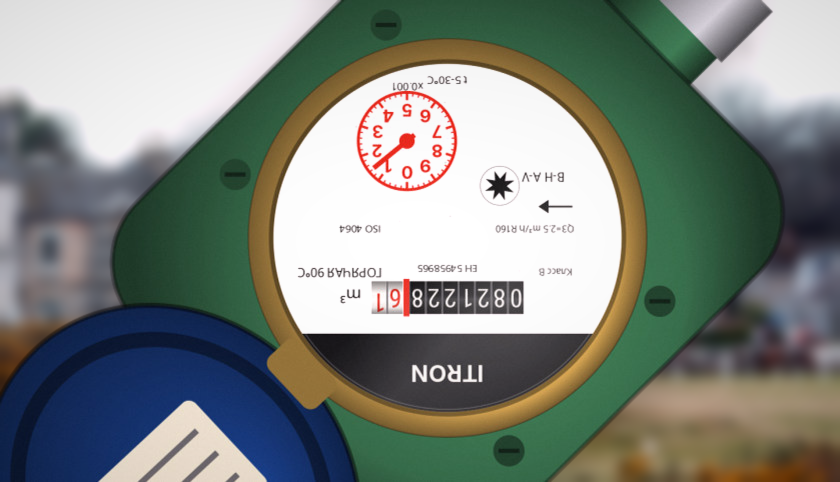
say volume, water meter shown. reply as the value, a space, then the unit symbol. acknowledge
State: 821228.611 m³
